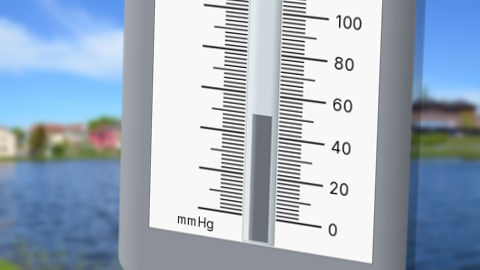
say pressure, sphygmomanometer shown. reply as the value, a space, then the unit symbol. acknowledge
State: 50 mmHg
